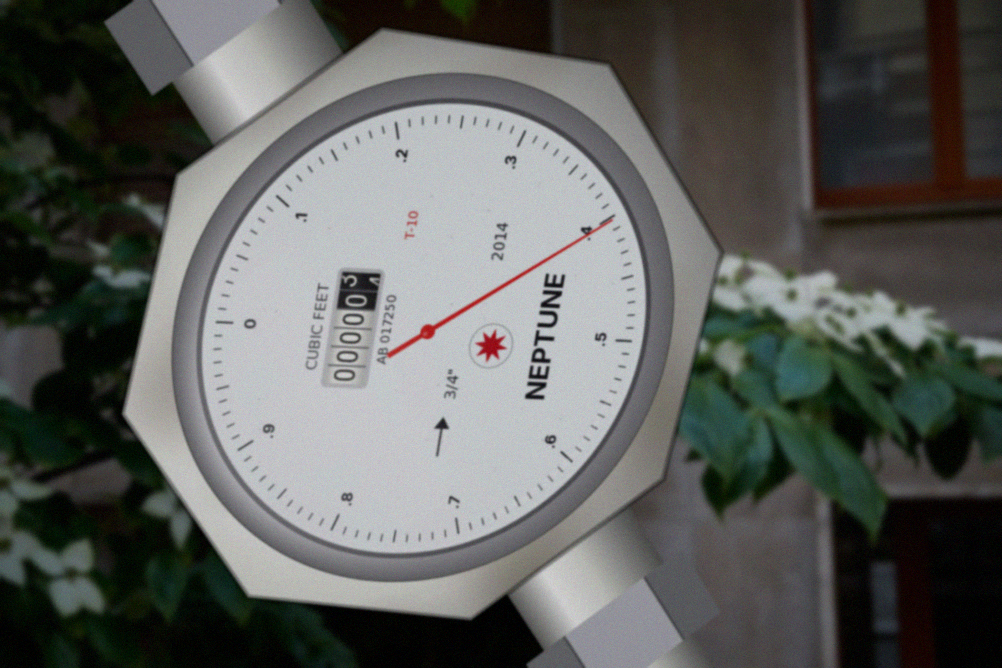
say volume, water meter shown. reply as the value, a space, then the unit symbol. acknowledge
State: 3.40 ft³
